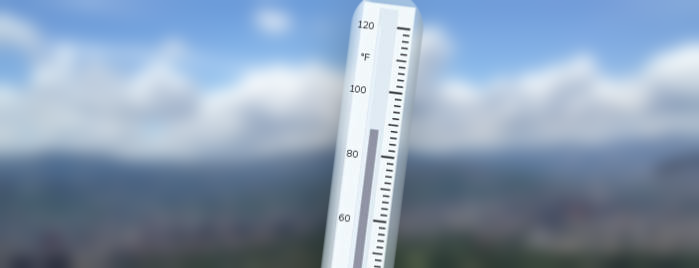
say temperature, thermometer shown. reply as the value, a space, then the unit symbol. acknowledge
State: 88 °F
